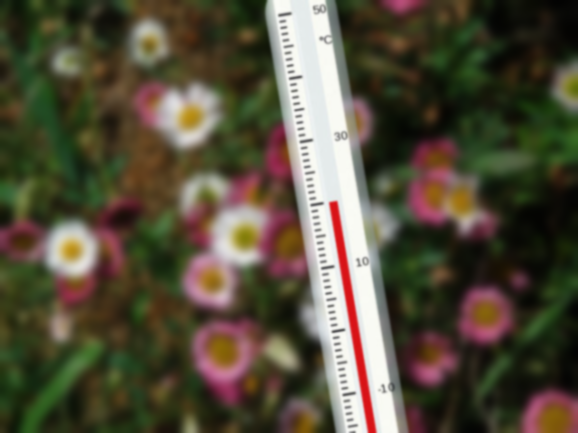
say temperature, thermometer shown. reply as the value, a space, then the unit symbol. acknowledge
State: 20 °C
